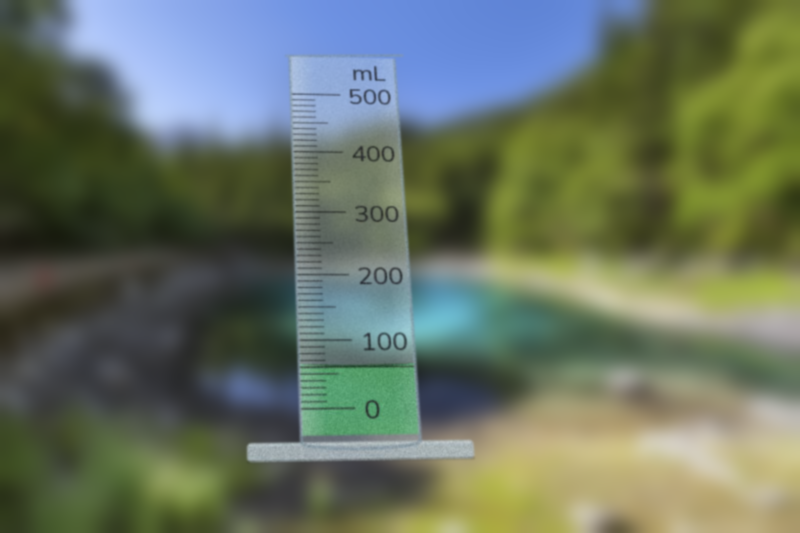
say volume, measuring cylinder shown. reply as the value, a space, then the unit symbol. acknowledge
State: 60 mL
